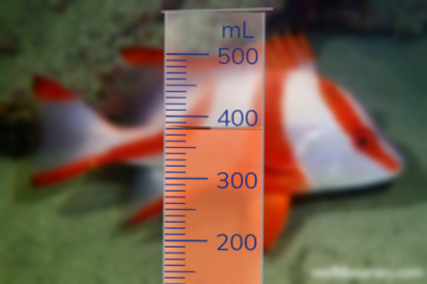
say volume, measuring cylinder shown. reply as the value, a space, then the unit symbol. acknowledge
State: 380 mL
